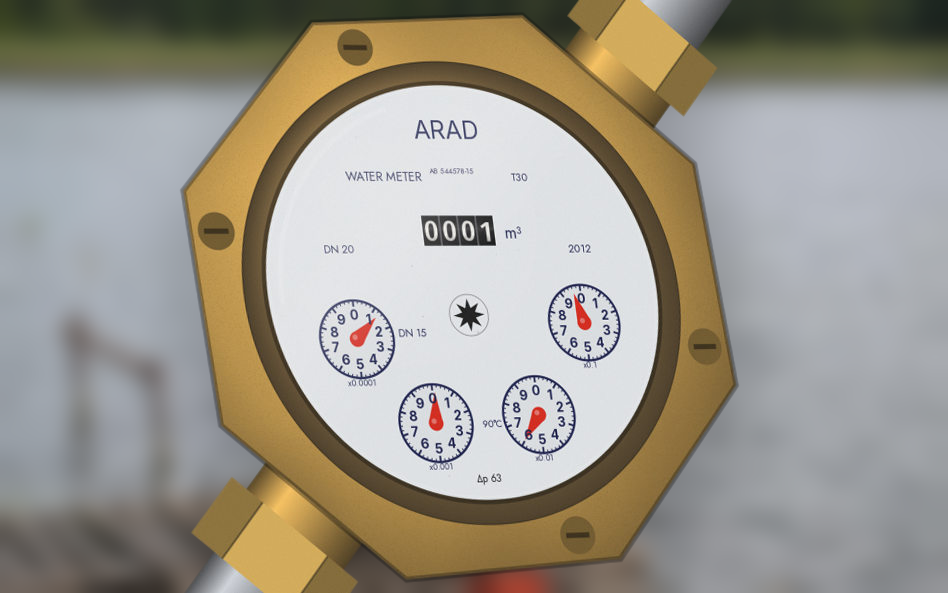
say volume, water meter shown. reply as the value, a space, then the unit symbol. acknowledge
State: 0.9601 m³
